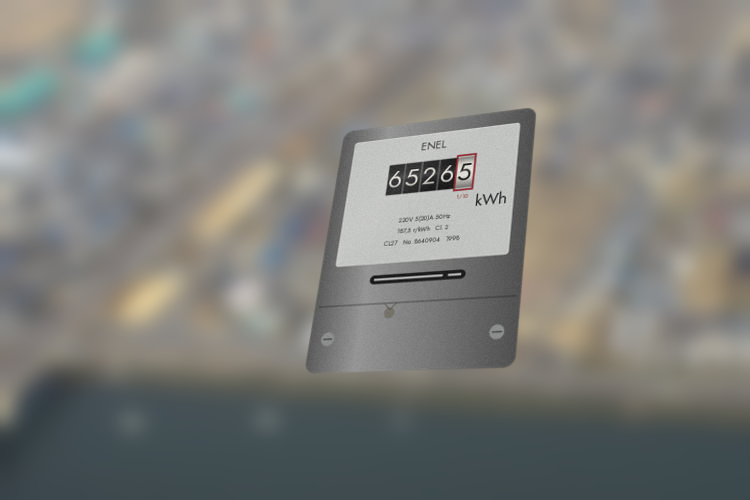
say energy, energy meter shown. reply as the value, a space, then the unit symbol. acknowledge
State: 6526.5 kWh
